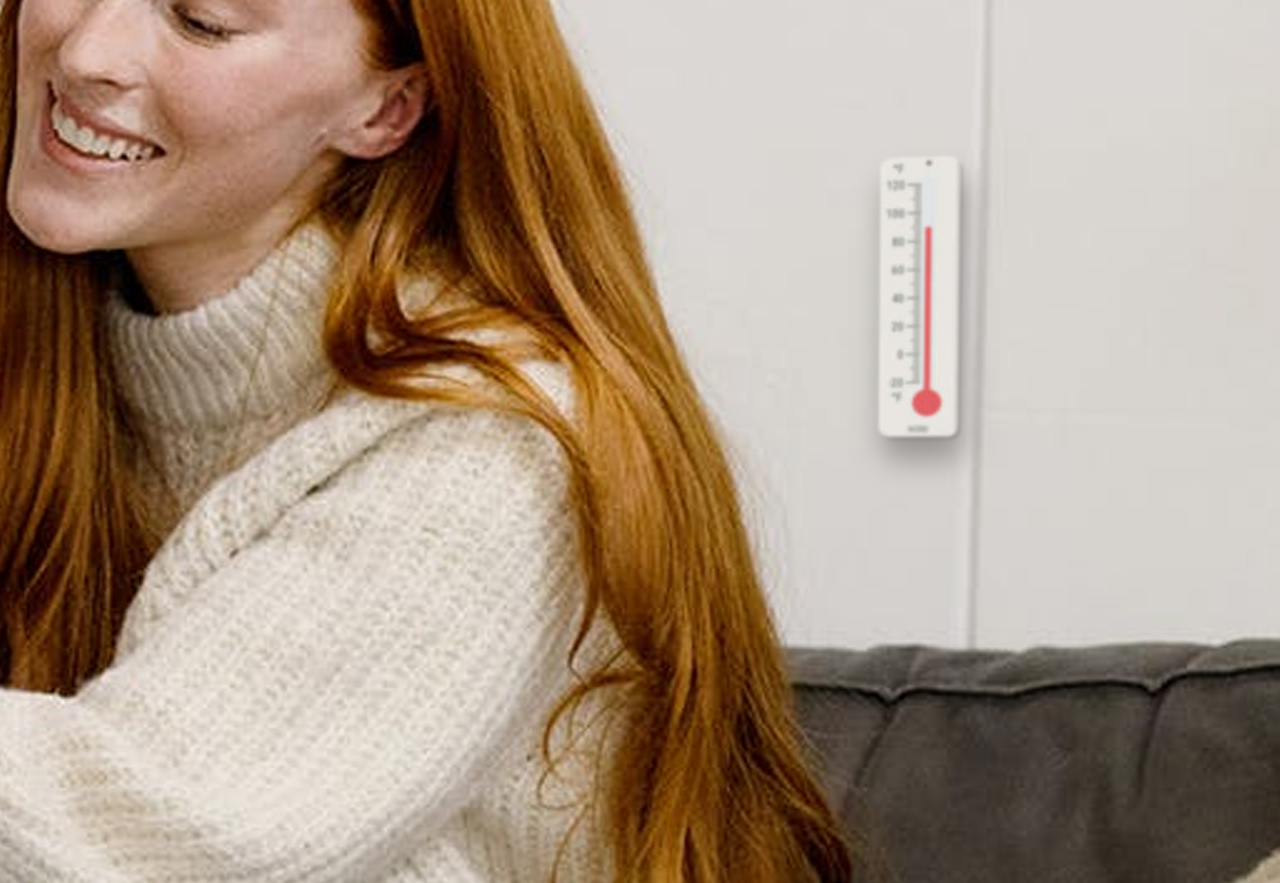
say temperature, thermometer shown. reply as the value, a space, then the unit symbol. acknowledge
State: 90 °F
